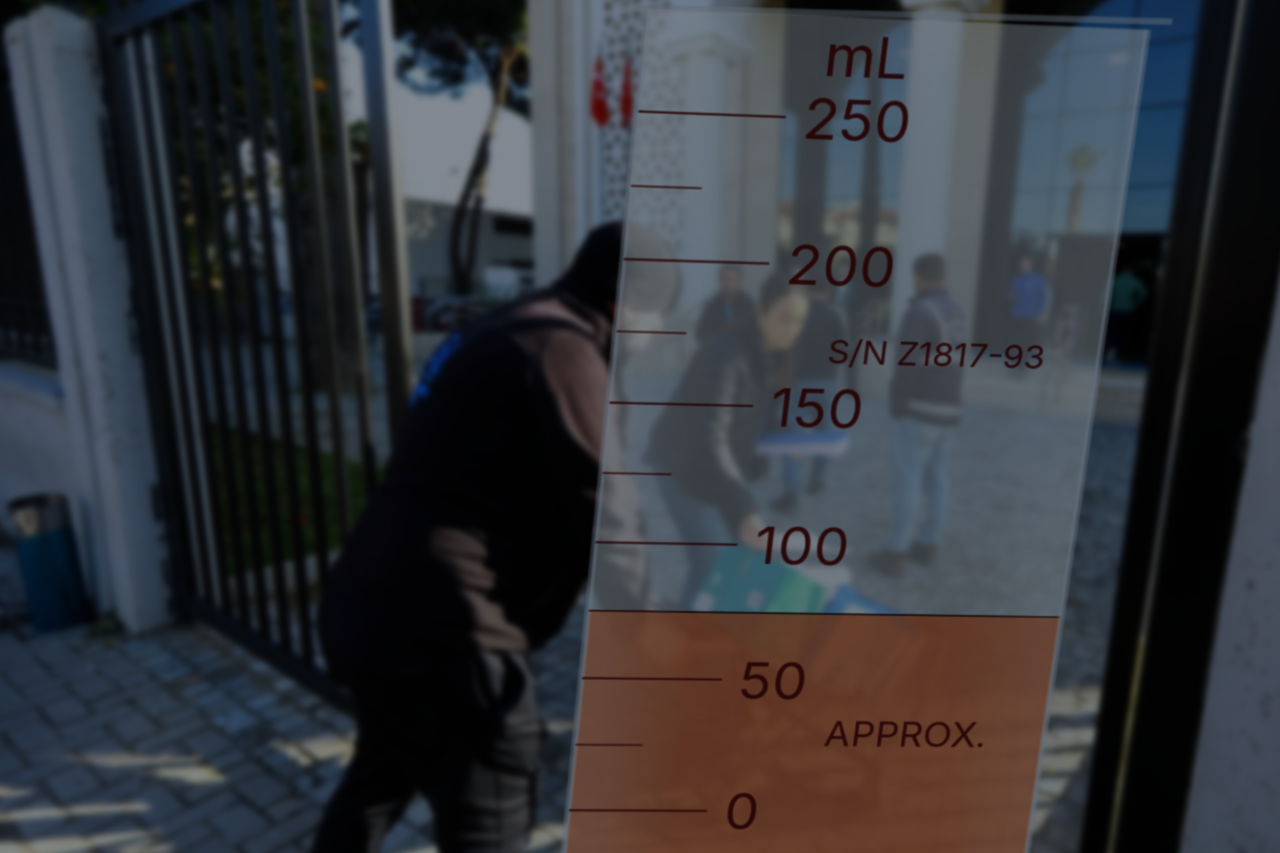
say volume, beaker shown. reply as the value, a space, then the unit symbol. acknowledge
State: 75 mL
